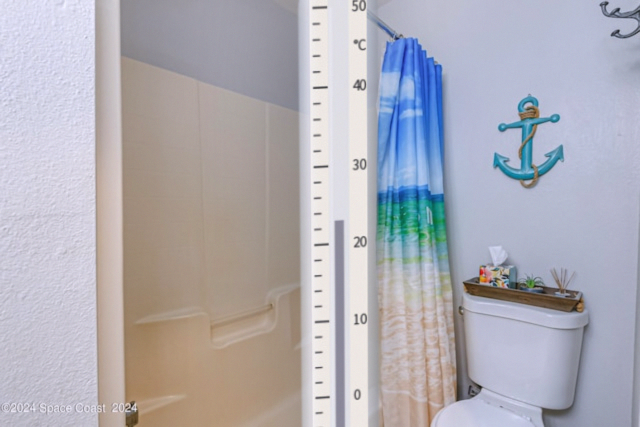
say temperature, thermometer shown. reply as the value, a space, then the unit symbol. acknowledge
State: 23 °C
